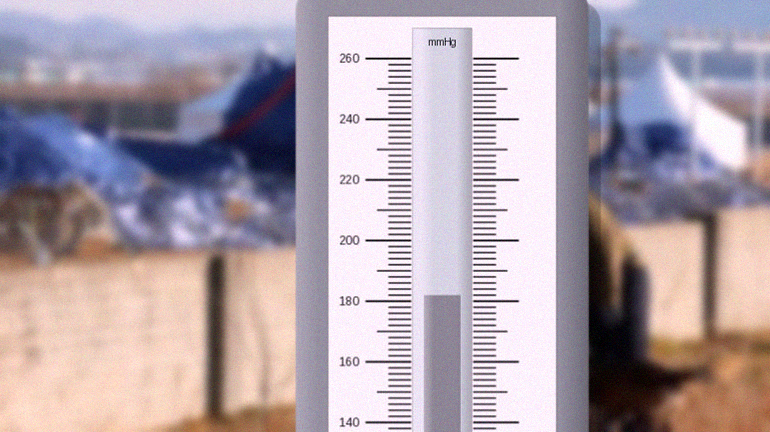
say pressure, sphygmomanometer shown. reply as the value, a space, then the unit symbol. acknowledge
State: 182 mmHg
